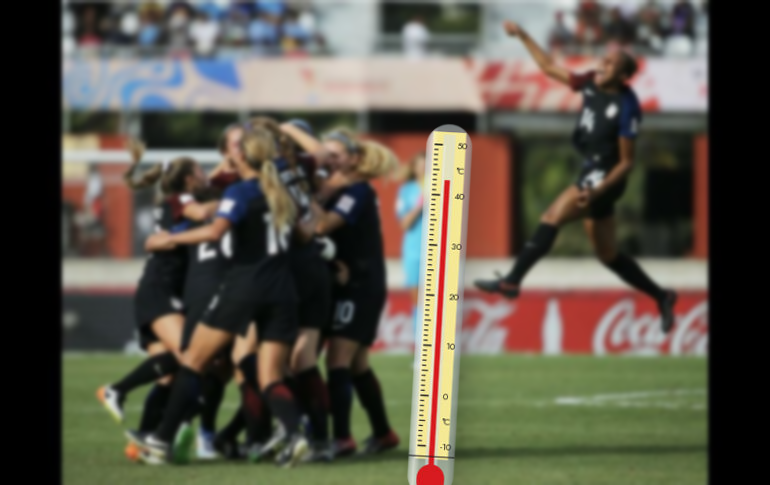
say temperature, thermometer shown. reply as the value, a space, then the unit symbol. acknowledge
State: 43 °C
